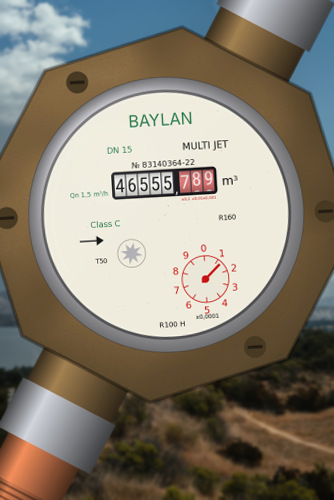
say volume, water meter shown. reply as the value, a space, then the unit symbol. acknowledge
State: 46555.7891 m³
